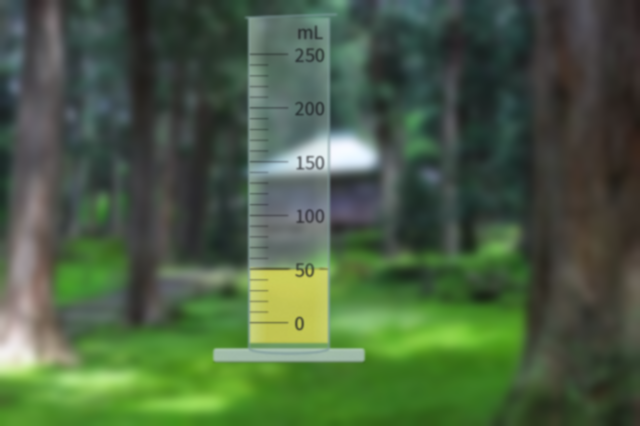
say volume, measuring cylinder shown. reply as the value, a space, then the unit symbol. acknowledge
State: 50 mL
